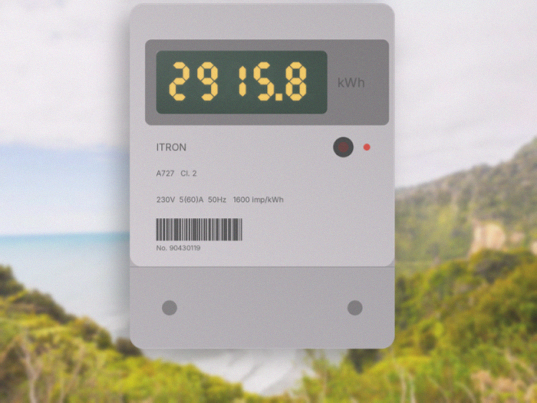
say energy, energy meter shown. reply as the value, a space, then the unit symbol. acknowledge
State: 2915.8 kWh
